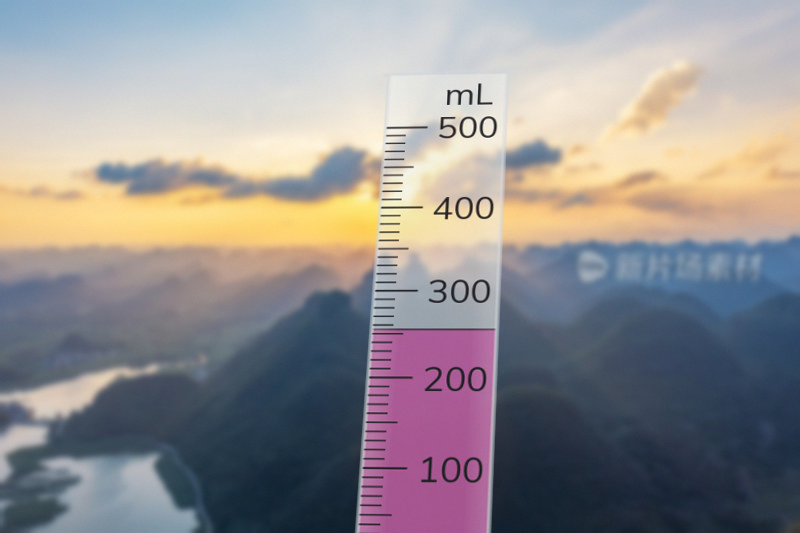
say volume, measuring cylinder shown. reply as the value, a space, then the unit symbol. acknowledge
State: 255 mL
